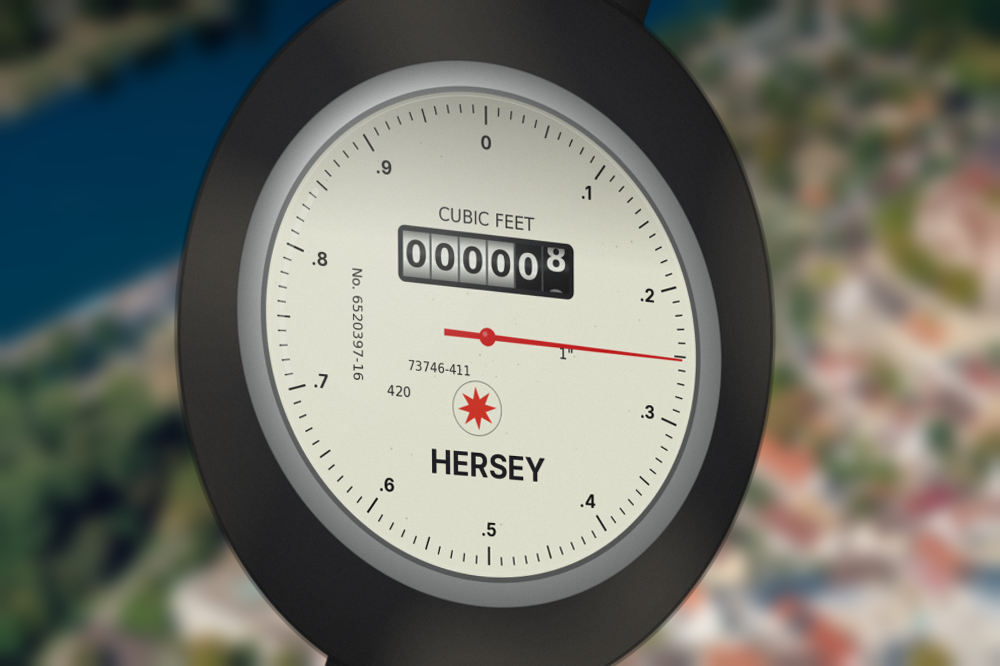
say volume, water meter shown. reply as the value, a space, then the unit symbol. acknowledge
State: 8.25 ft³
